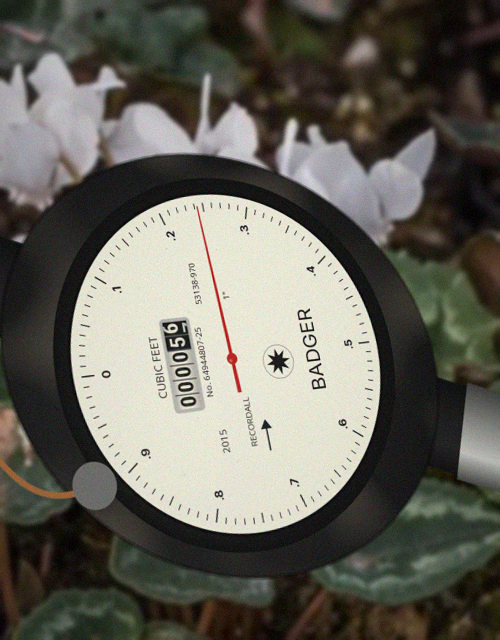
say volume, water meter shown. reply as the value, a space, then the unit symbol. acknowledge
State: 56.24 ft³
